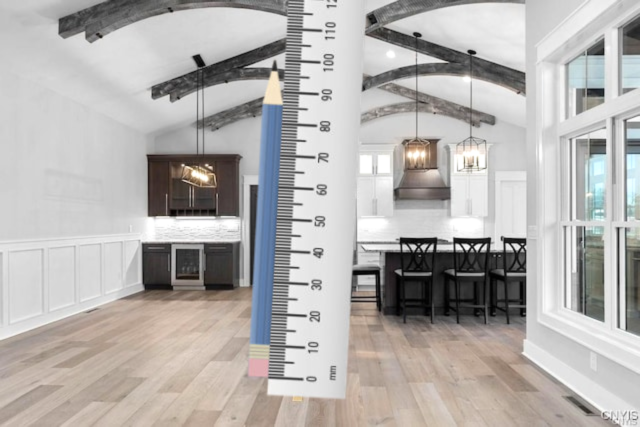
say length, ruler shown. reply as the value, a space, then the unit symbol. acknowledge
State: 100 mm
